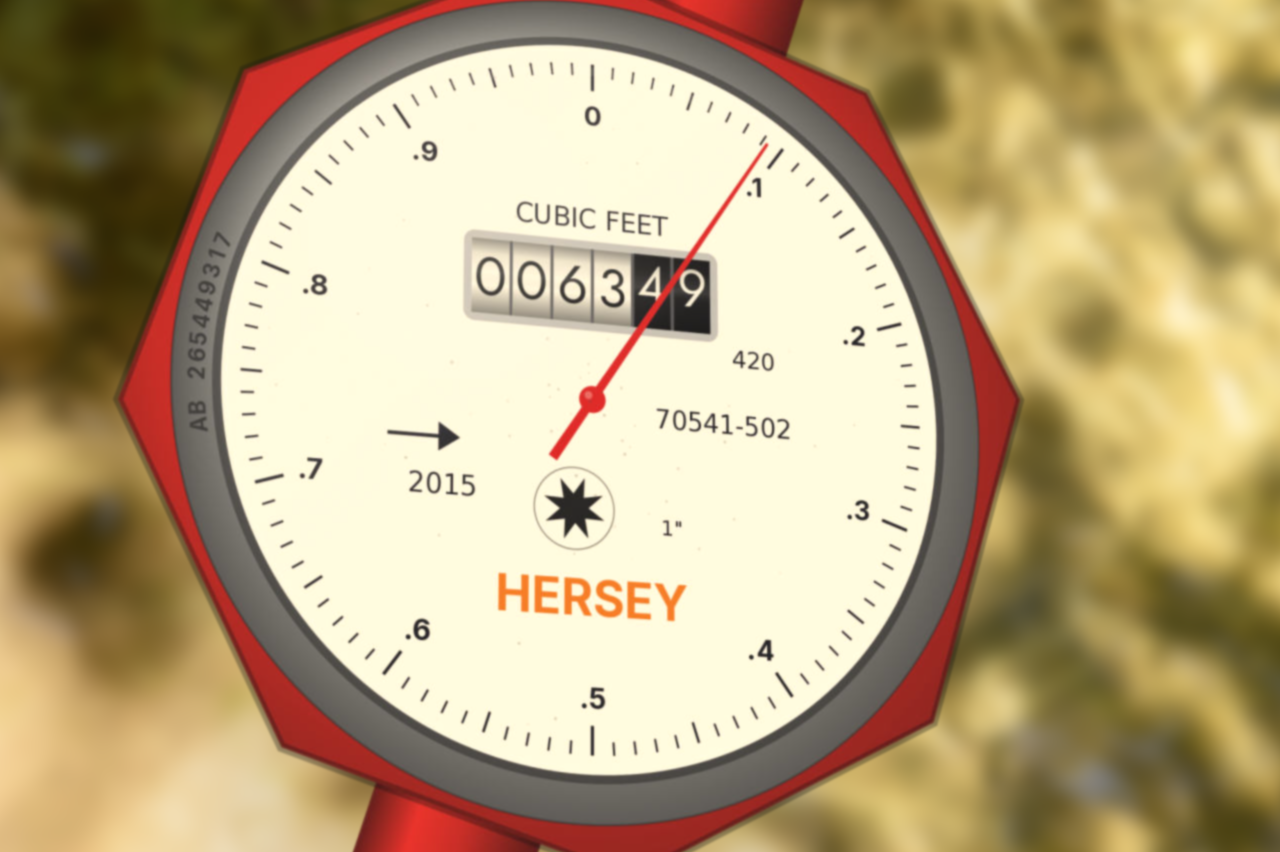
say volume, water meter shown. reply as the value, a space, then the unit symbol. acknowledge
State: 6349.09 ft³
